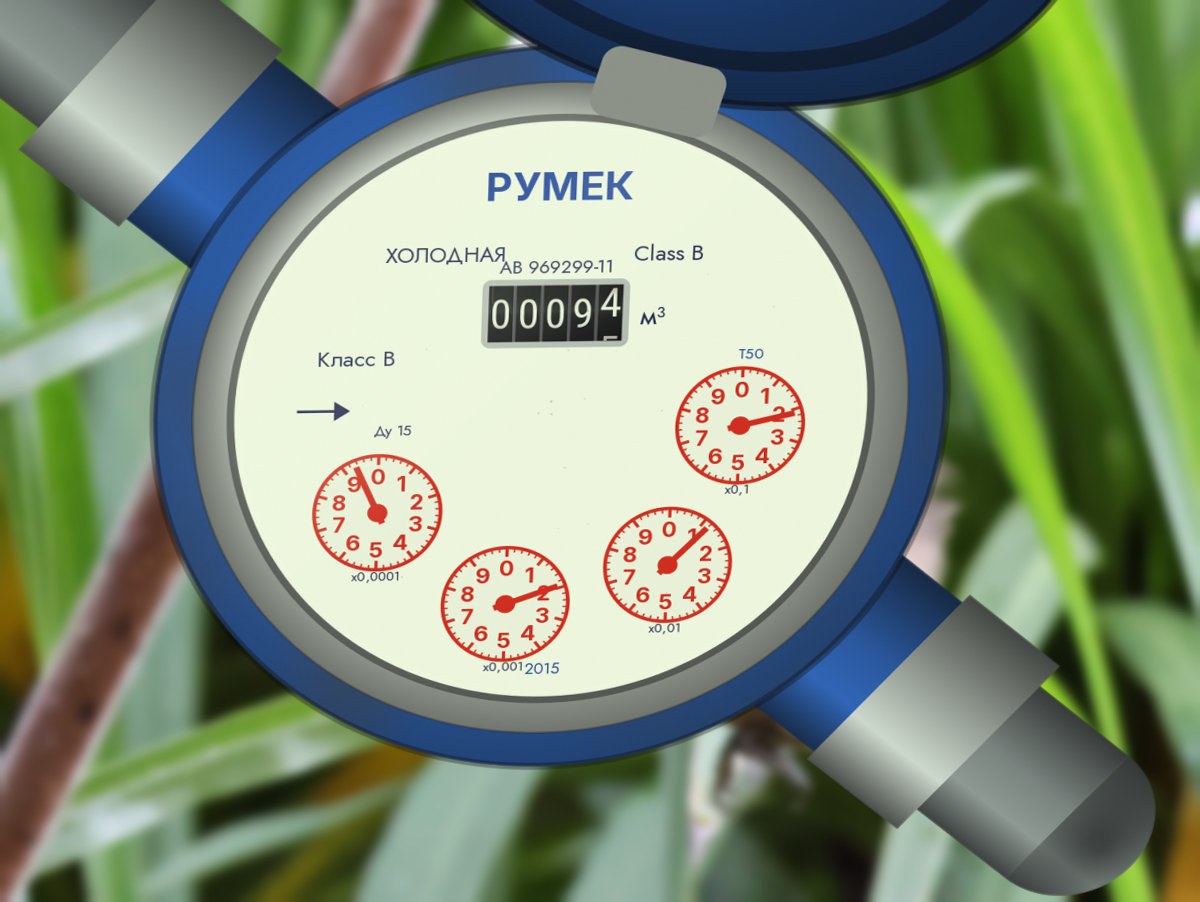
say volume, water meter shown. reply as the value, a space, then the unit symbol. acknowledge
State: 94.2119 m³
